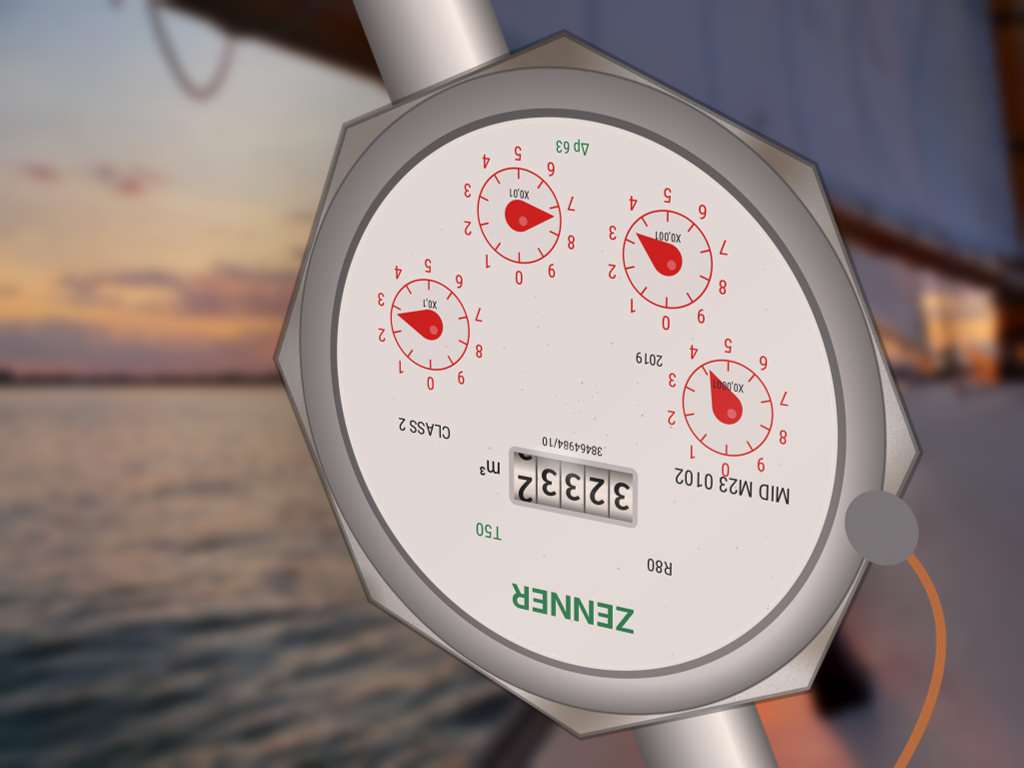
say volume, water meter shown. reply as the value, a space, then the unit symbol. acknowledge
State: 32332.2734 m³
